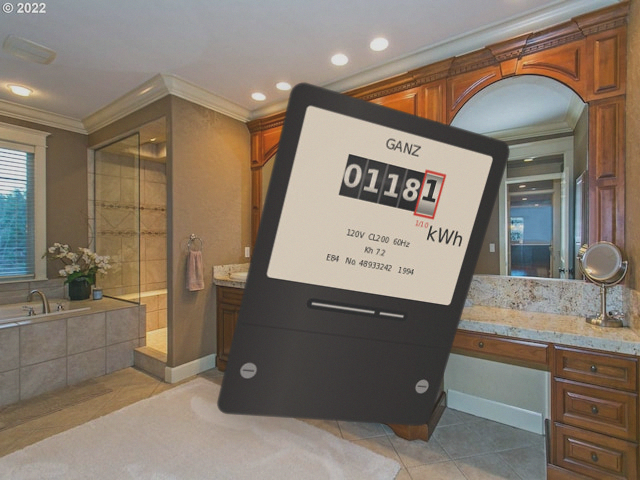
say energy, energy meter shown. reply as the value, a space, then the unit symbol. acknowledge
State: 118.1 kWh
